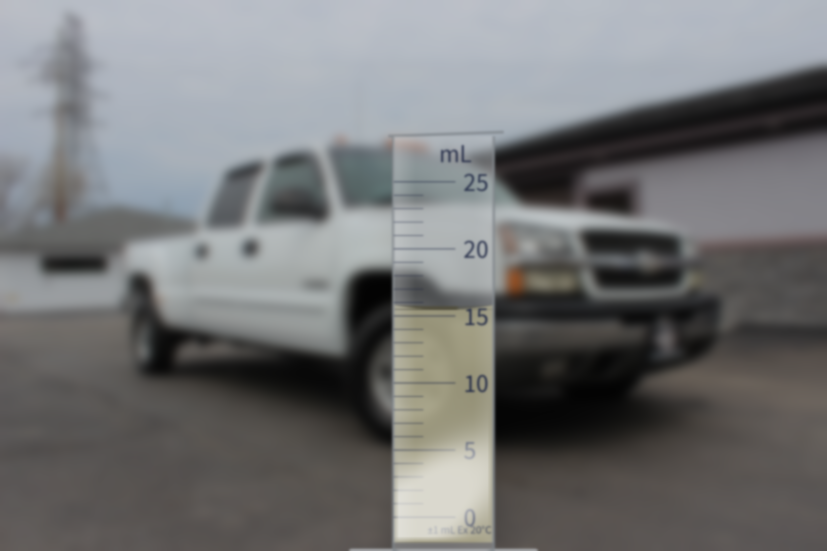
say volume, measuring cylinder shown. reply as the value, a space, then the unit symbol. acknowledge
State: 15.5 mL
